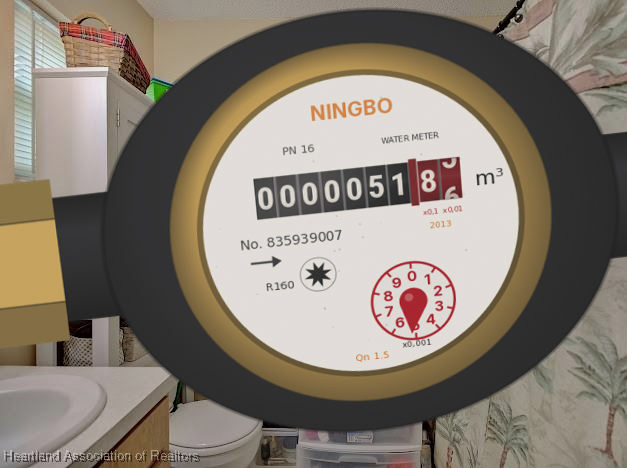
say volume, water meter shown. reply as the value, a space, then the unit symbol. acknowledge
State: 51.855 m³
